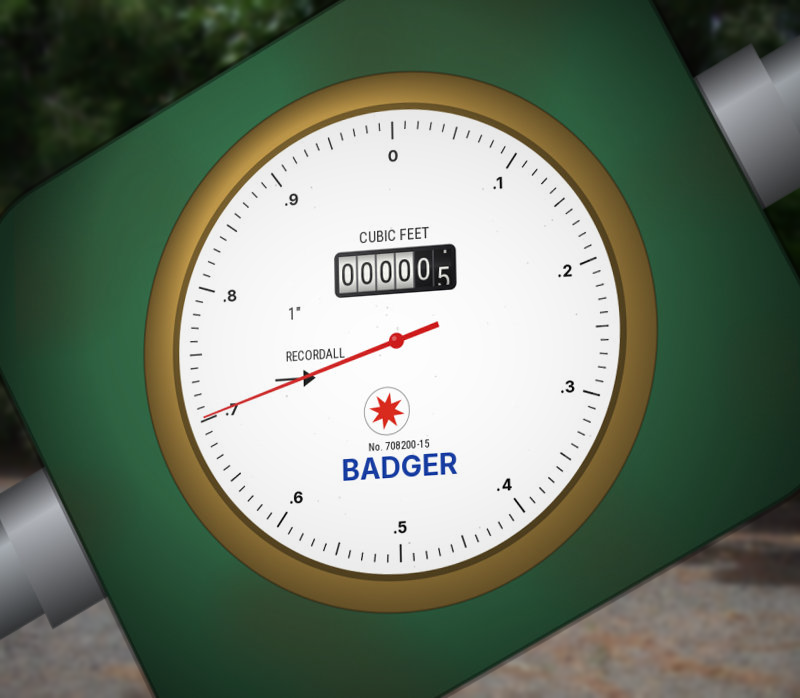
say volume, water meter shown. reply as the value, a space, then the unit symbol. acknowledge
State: 4.70 ft³
